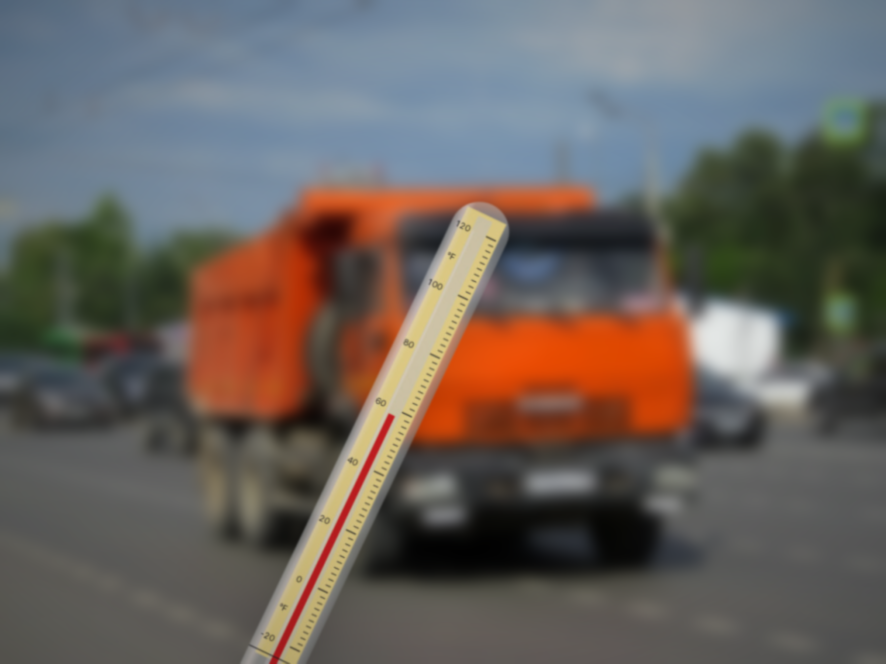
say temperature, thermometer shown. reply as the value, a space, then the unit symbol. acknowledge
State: 58 °F
